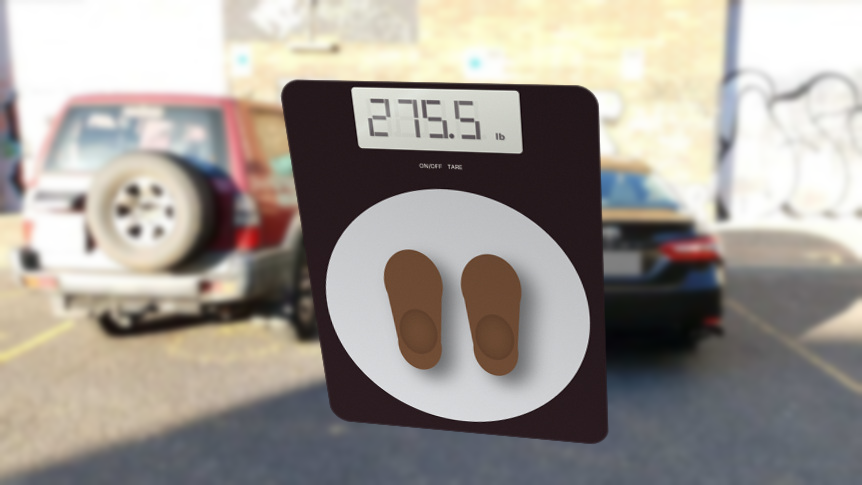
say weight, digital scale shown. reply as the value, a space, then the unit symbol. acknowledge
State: 275.5 lb
